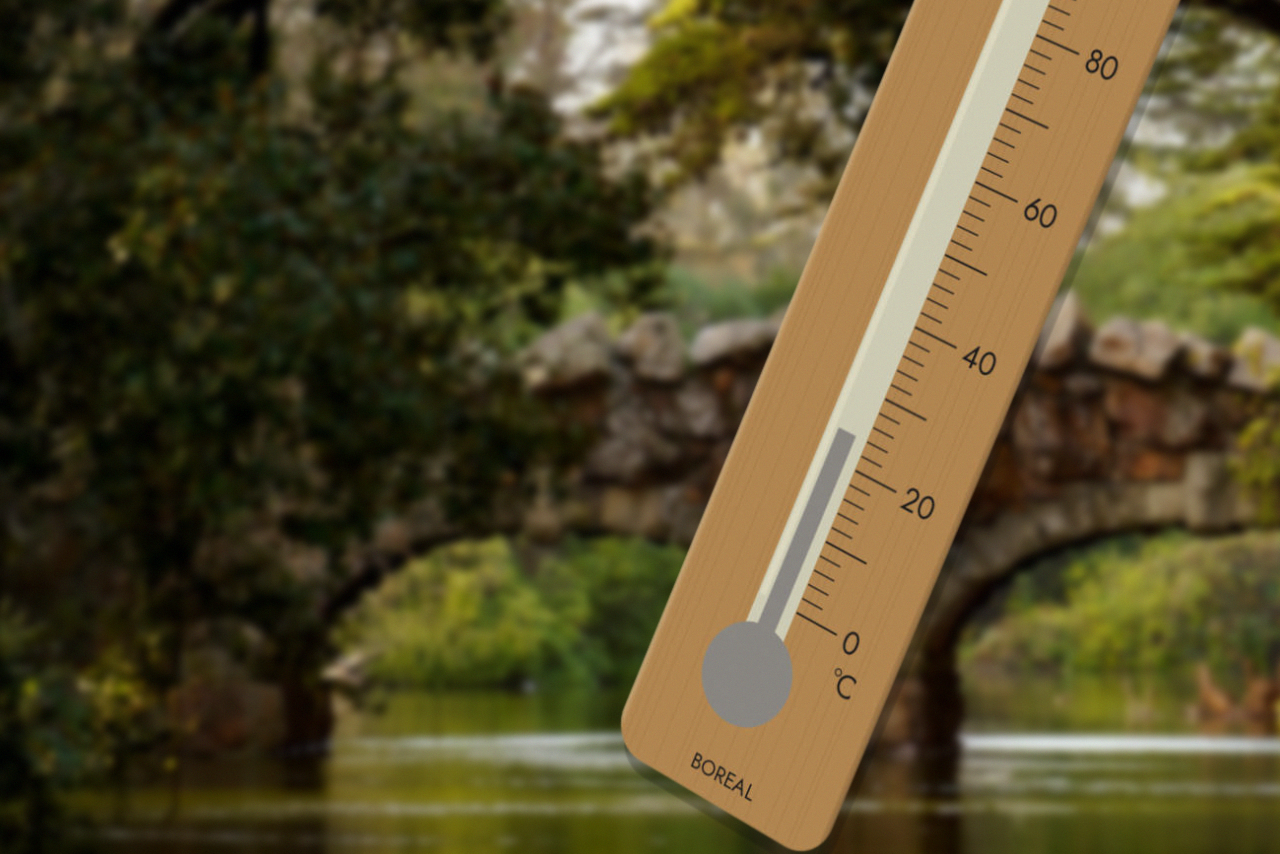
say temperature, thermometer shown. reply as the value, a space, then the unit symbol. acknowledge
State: 24 °C
